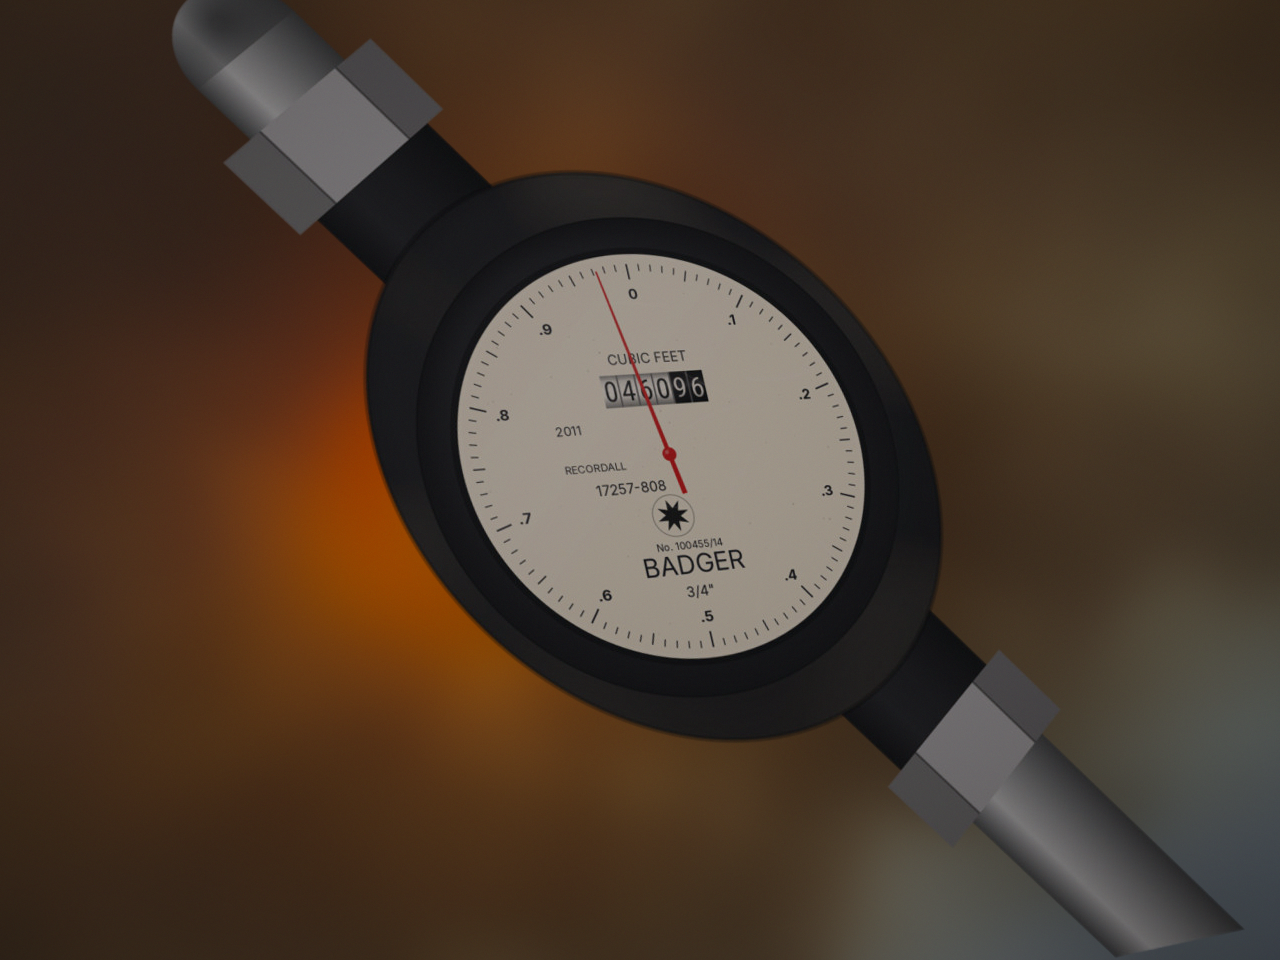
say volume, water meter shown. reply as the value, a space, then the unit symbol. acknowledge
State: 46095.97 ft³
